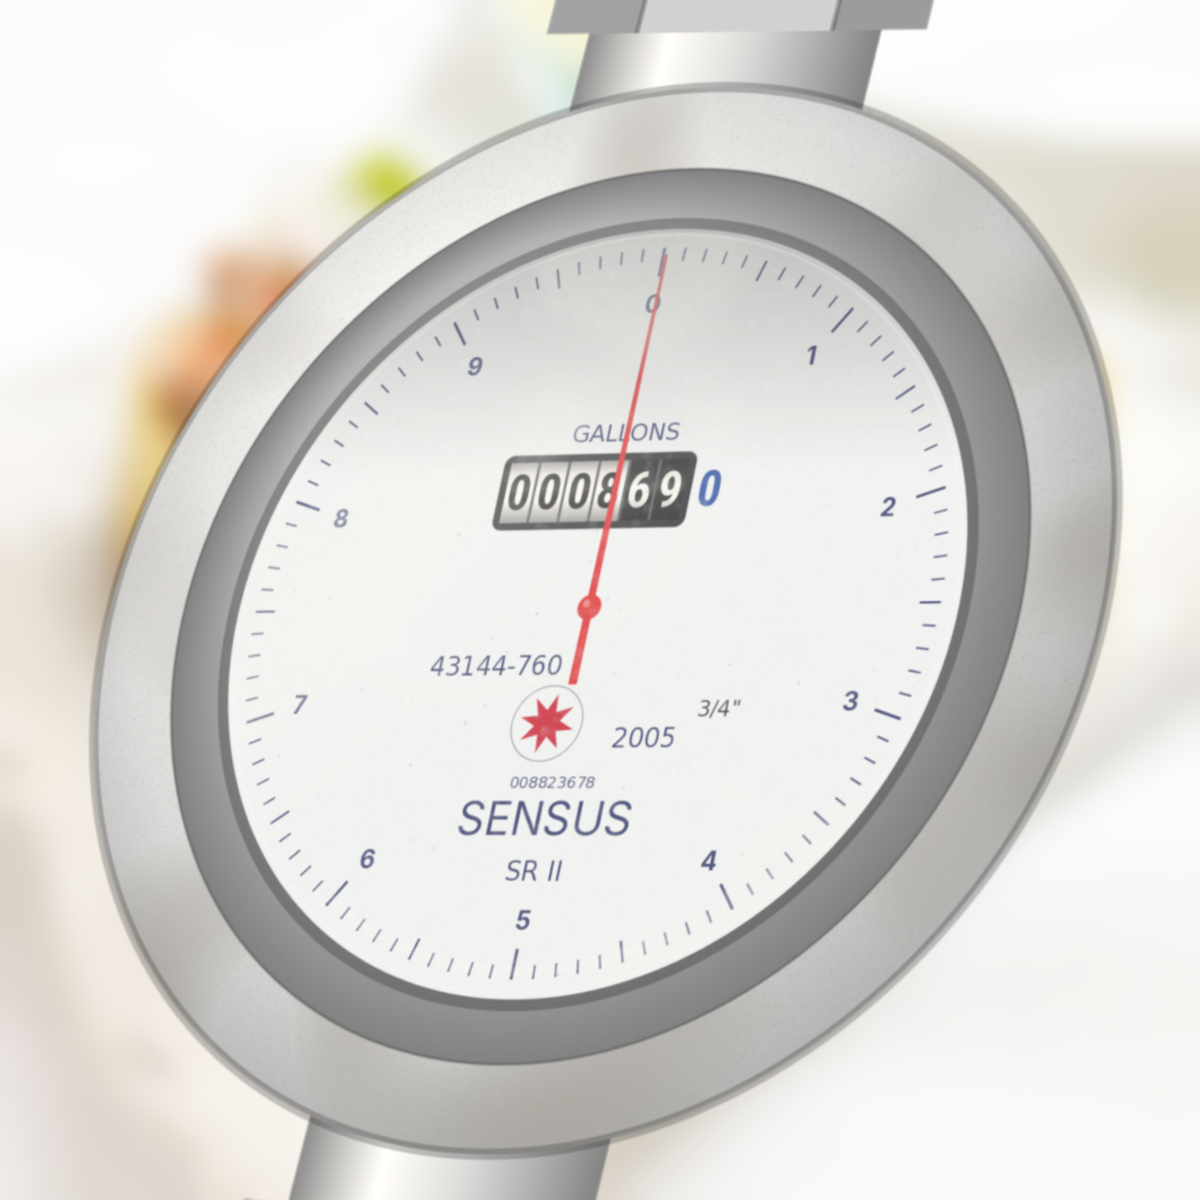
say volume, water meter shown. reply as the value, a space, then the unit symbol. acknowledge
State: 8690.0 gal
